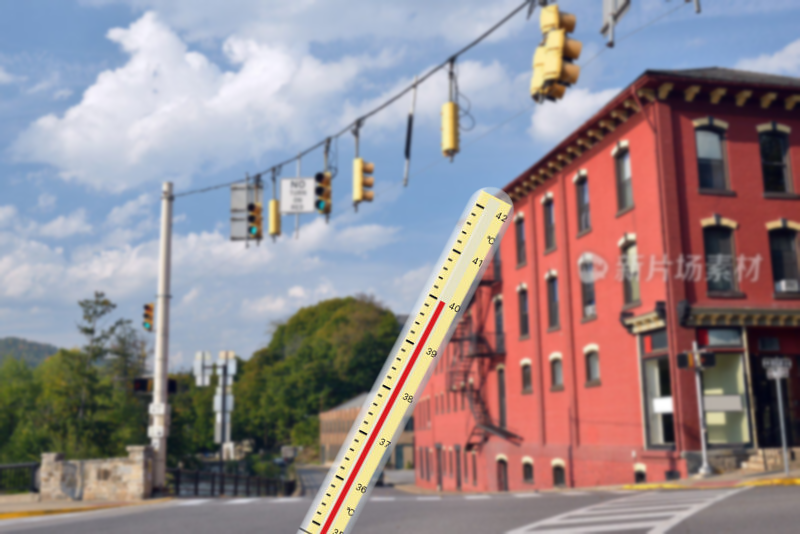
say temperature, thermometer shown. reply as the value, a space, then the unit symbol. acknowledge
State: 40 °C
